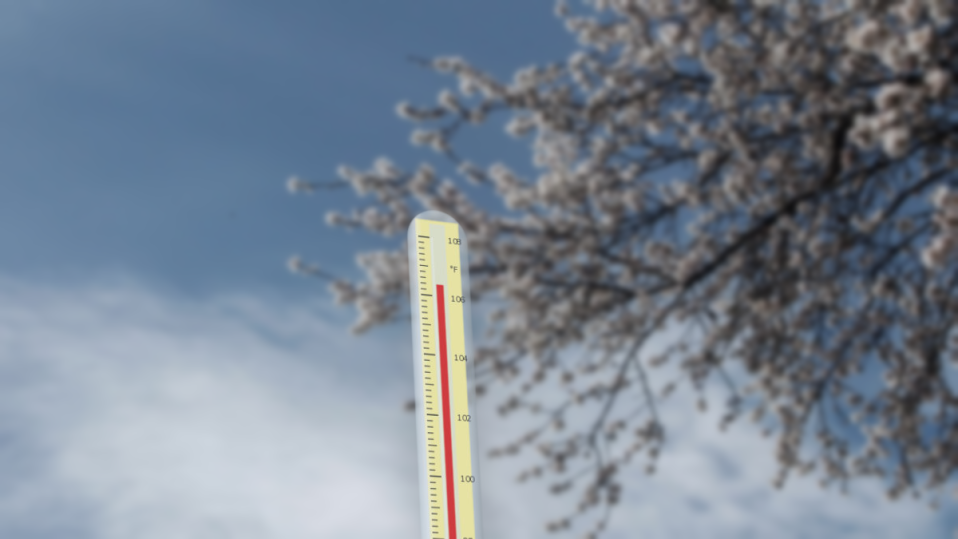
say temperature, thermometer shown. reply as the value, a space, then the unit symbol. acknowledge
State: 106.4 °F
